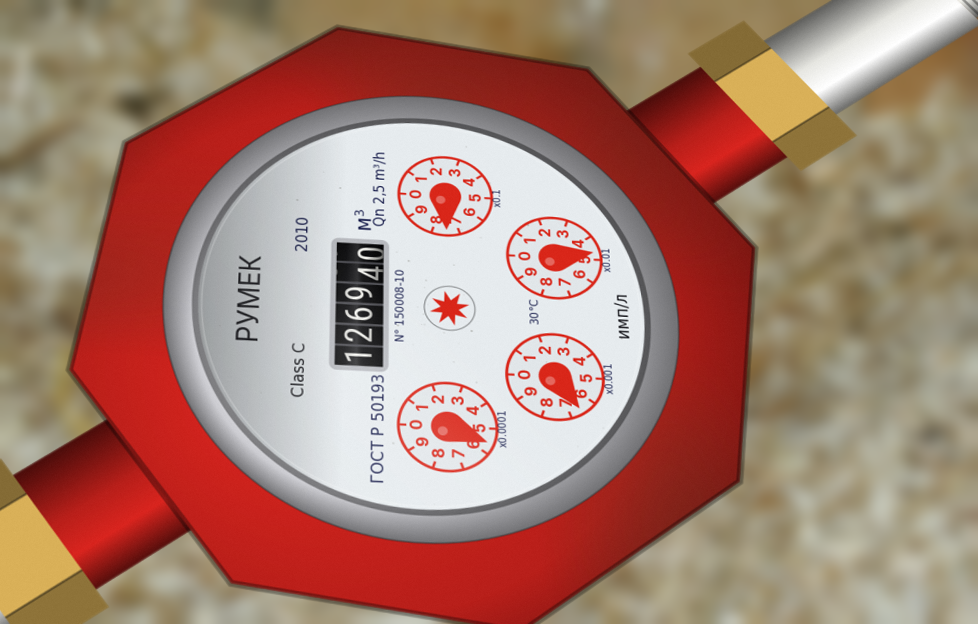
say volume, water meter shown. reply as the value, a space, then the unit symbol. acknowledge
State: 126939.7465 m³
